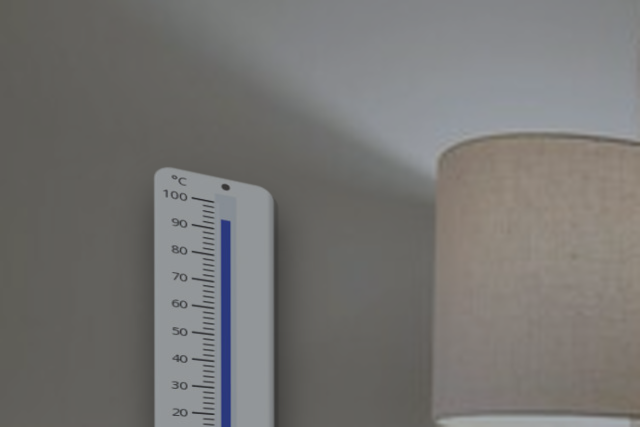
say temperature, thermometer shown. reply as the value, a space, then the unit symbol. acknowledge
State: 94 °C
